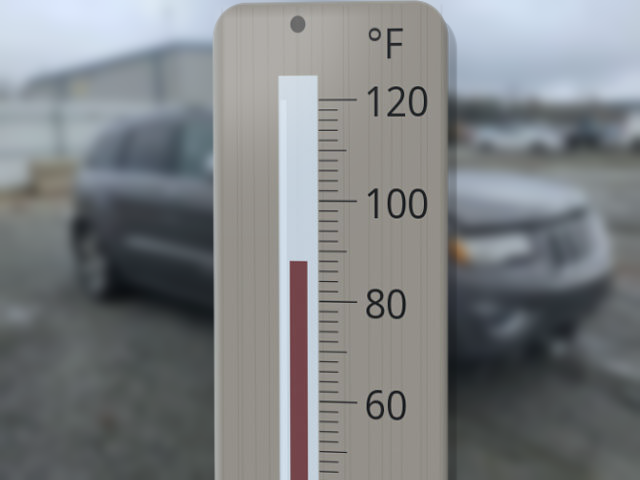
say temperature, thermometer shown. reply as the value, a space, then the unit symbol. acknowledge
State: 88 °F
